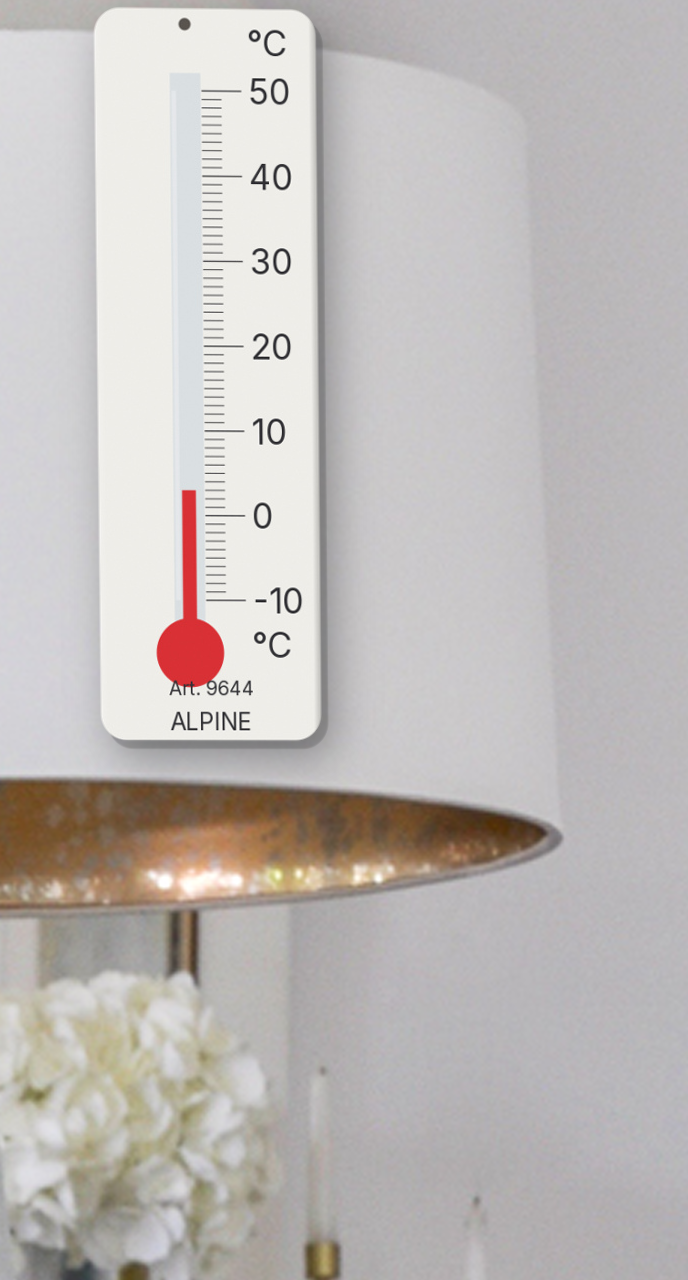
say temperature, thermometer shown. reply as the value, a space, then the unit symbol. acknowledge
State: 3 °C
